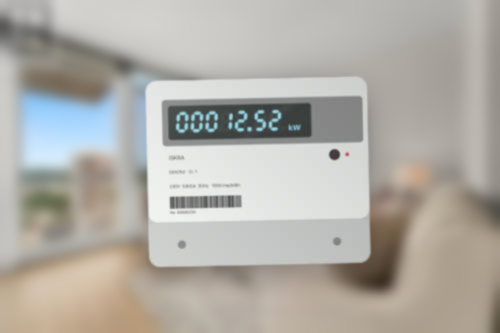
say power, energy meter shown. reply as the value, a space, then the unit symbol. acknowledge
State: 12.52 kW
